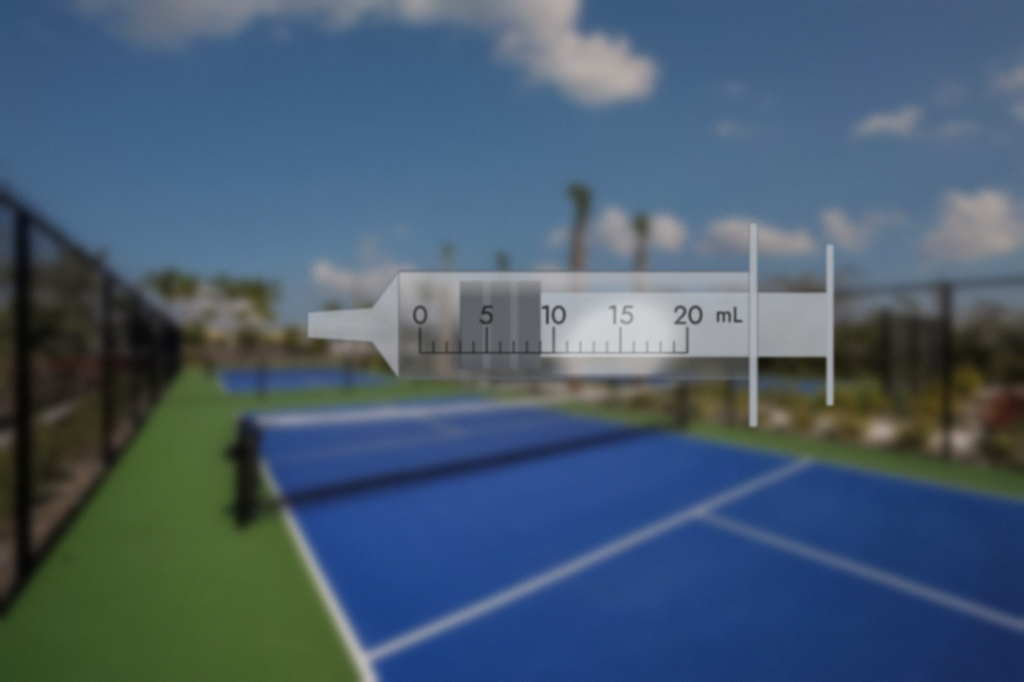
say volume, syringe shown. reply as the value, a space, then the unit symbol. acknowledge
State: 3 mL
